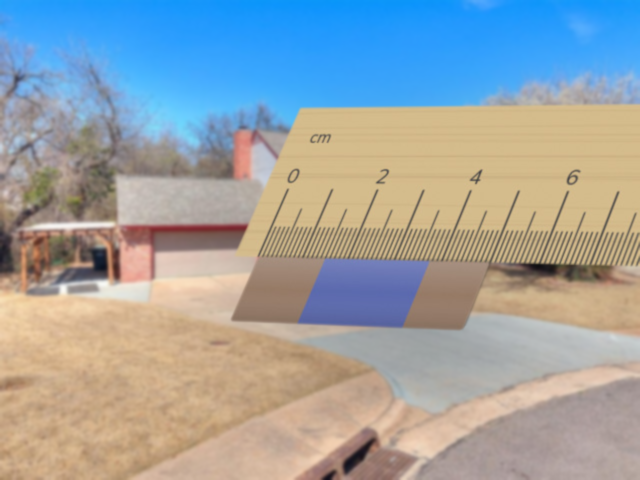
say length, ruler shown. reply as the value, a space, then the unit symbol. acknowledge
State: 5 cm
